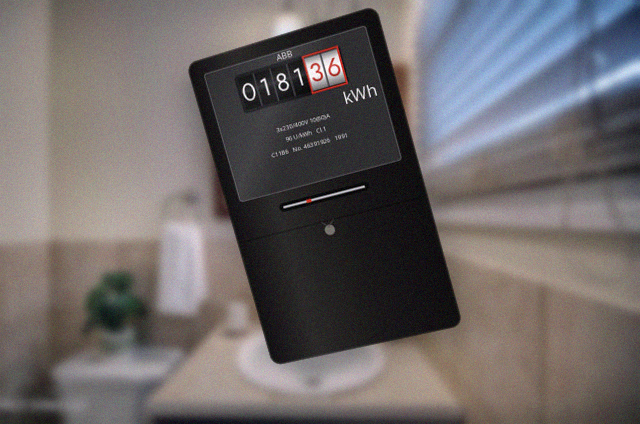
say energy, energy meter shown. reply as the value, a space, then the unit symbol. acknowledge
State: 181.36 kWh
